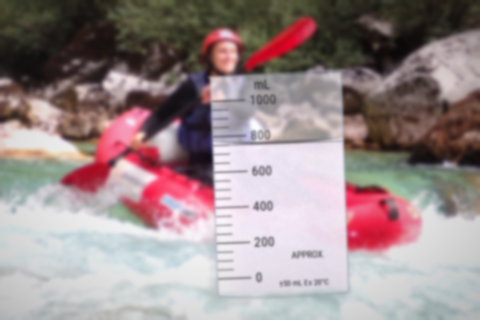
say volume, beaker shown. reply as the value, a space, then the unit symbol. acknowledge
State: 750 mL
